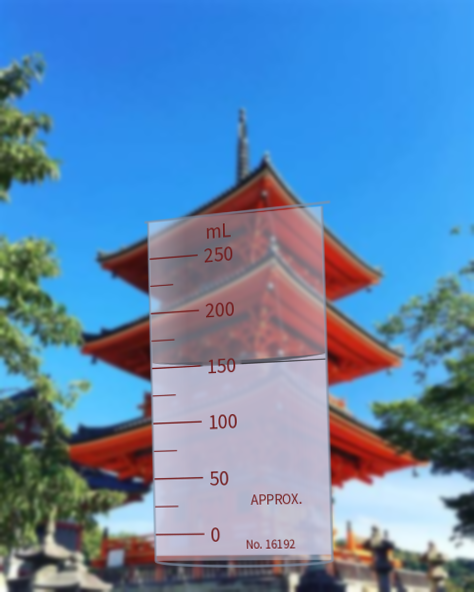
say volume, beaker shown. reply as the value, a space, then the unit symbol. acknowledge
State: 150 mL
